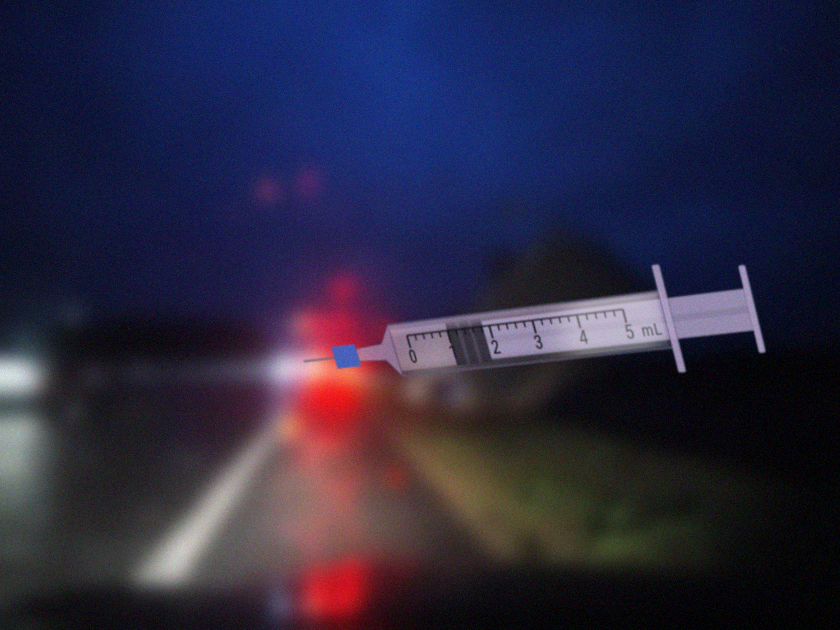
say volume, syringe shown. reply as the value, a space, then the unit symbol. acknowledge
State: 1 mL
